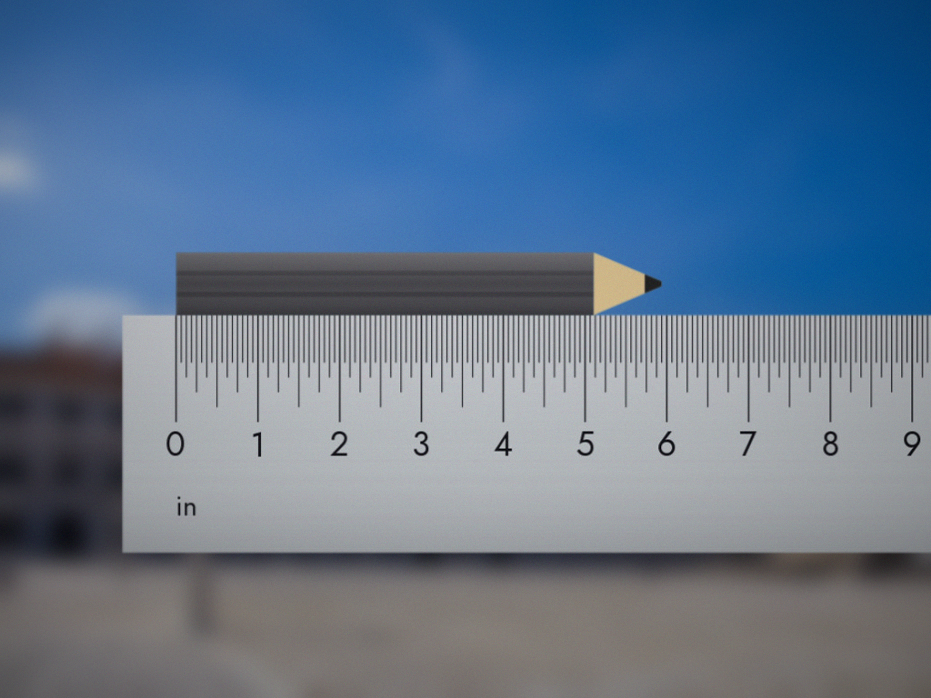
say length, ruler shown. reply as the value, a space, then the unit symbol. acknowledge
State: 5.9375 in
